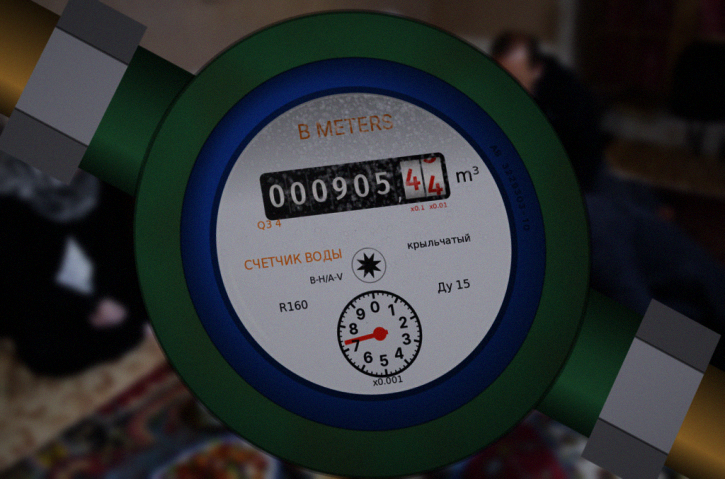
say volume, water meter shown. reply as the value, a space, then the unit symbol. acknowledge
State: 905.437 m³
